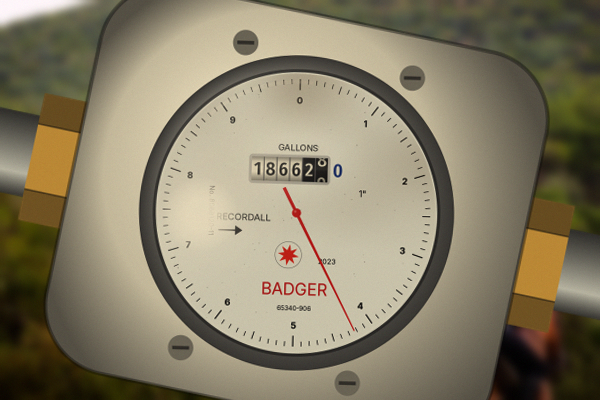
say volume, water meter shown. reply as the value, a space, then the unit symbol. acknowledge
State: 1866284.2 gal
